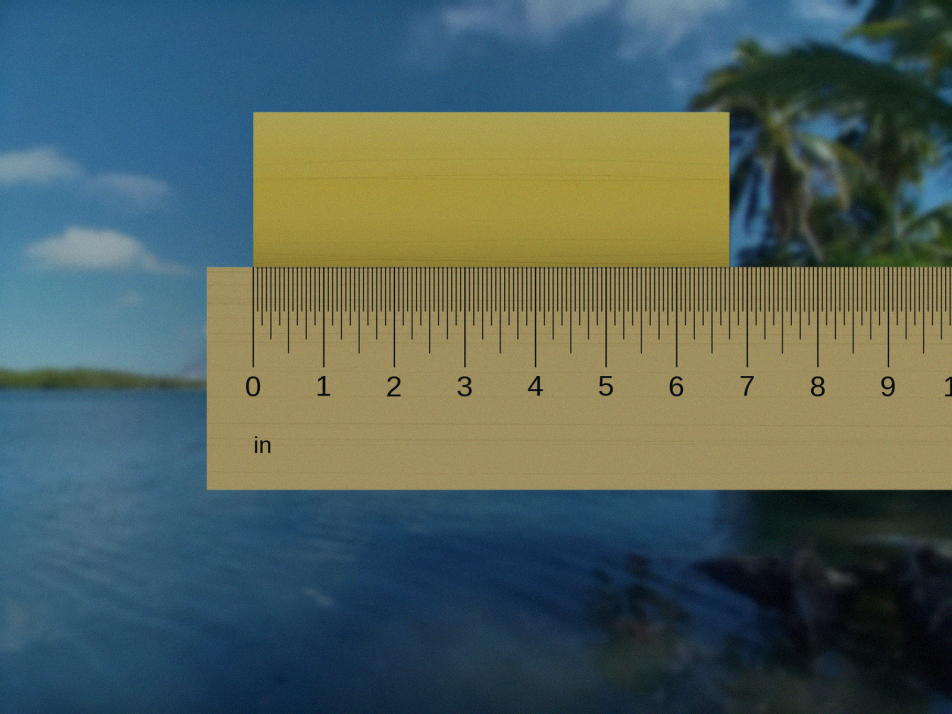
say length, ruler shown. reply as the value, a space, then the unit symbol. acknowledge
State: 6.75 in
